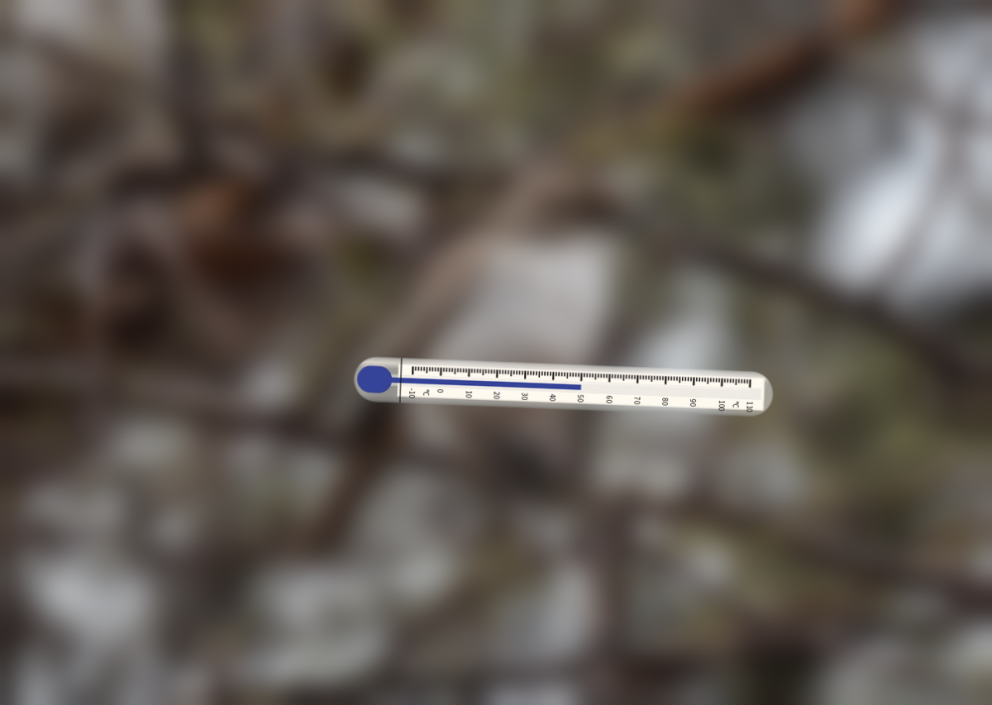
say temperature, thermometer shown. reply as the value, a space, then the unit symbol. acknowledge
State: 50 °C
